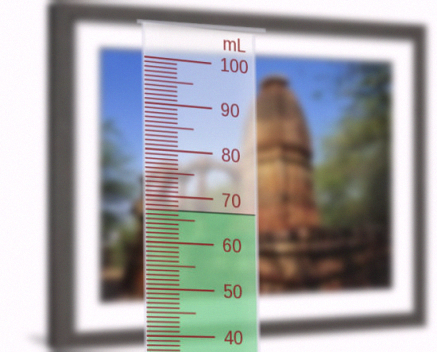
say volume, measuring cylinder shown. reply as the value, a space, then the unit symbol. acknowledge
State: 67 mL
